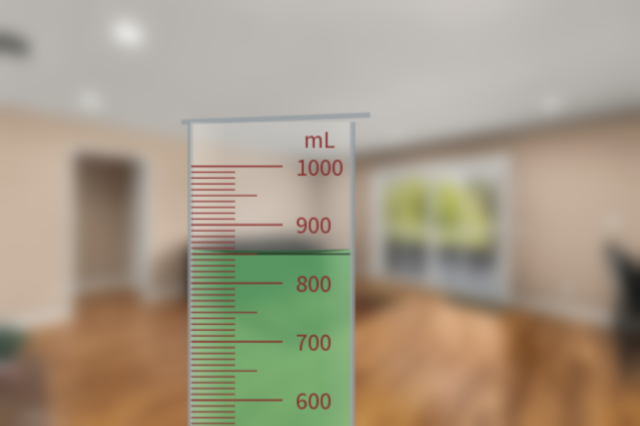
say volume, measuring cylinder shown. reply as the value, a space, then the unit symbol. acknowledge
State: 850 mL
